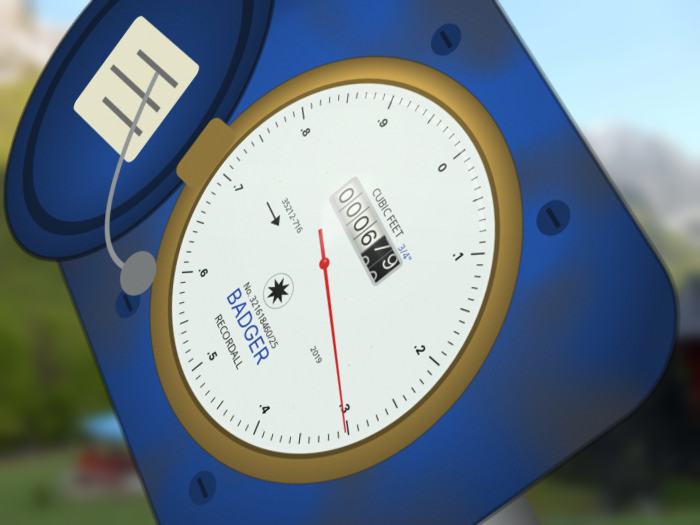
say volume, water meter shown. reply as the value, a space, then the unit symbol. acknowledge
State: 679.30 ft³
